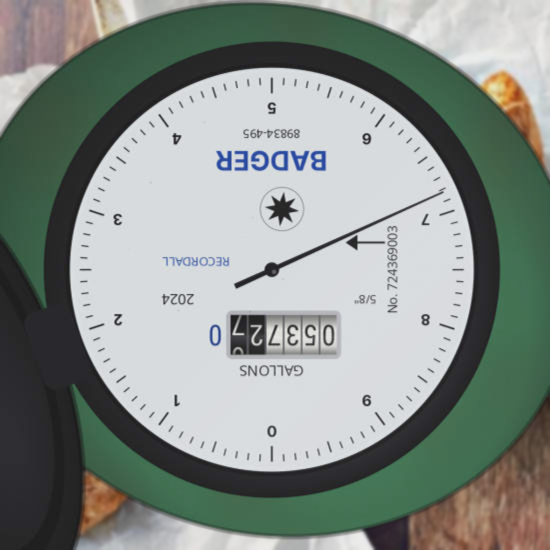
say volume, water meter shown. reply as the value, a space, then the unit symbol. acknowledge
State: 537266.8 gal
